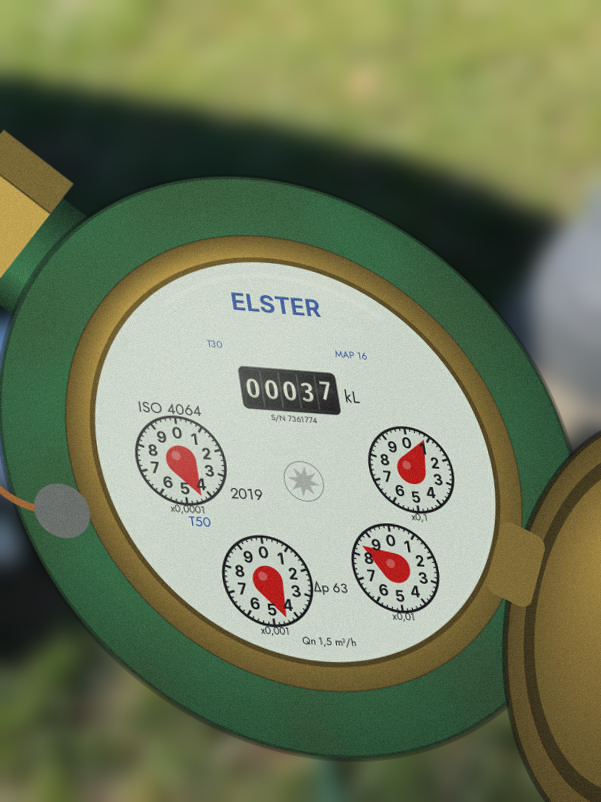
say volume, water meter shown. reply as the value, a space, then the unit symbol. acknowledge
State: 37.0844 kL
